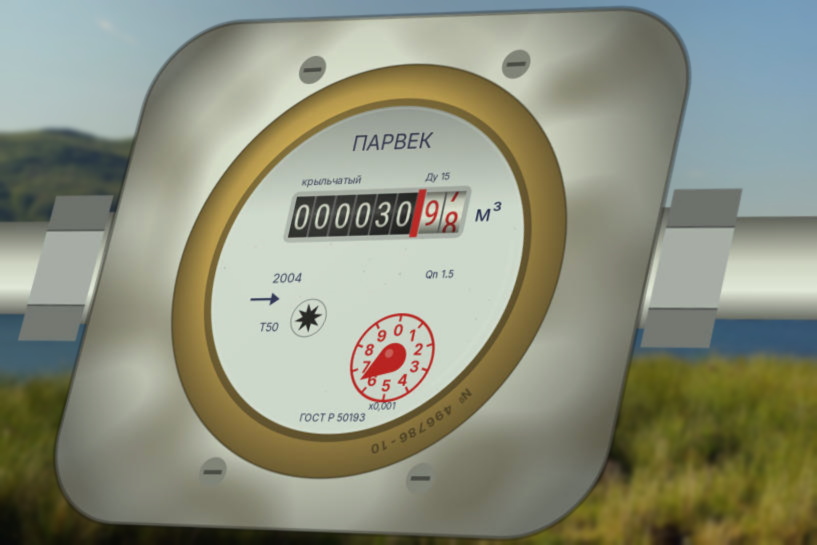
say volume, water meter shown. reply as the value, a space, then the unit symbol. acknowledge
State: 30.976 m³
